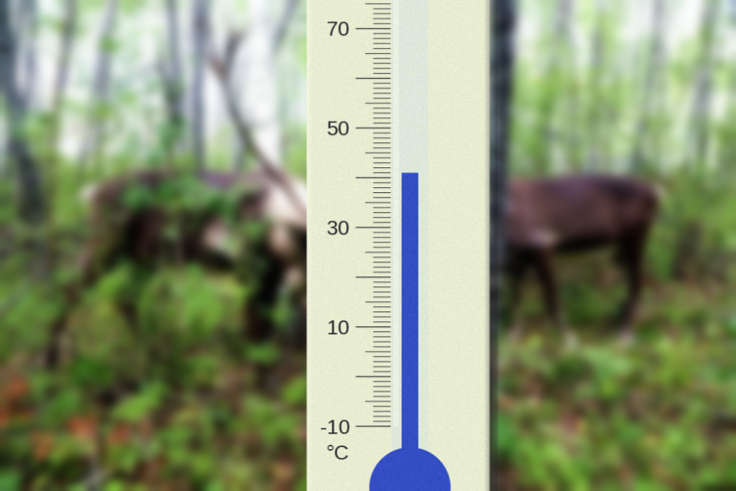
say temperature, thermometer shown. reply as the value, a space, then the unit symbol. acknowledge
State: 41 °C
